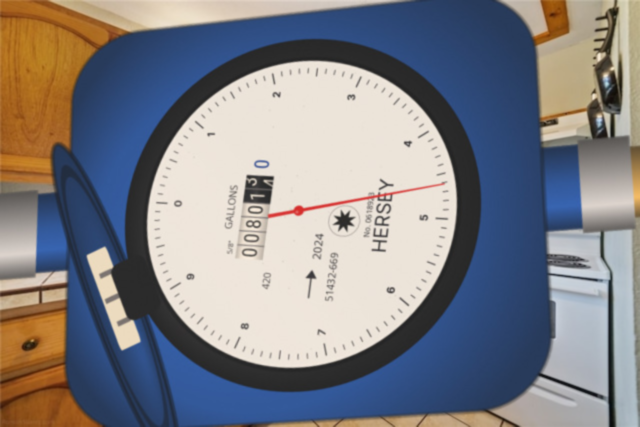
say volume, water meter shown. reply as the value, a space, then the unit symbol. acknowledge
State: 80134.6 gal
